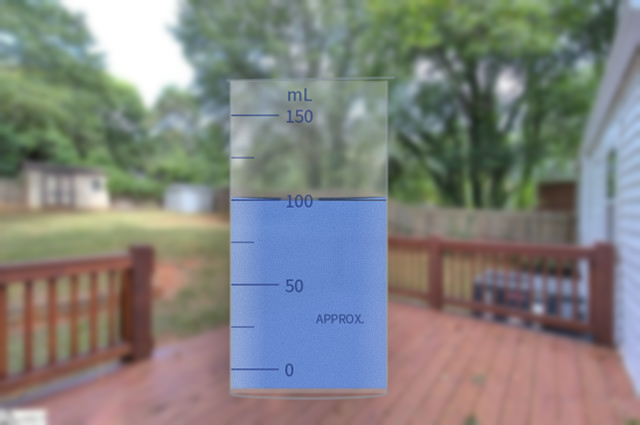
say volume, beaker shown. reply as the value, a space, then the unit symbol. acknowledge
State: 100 mL
